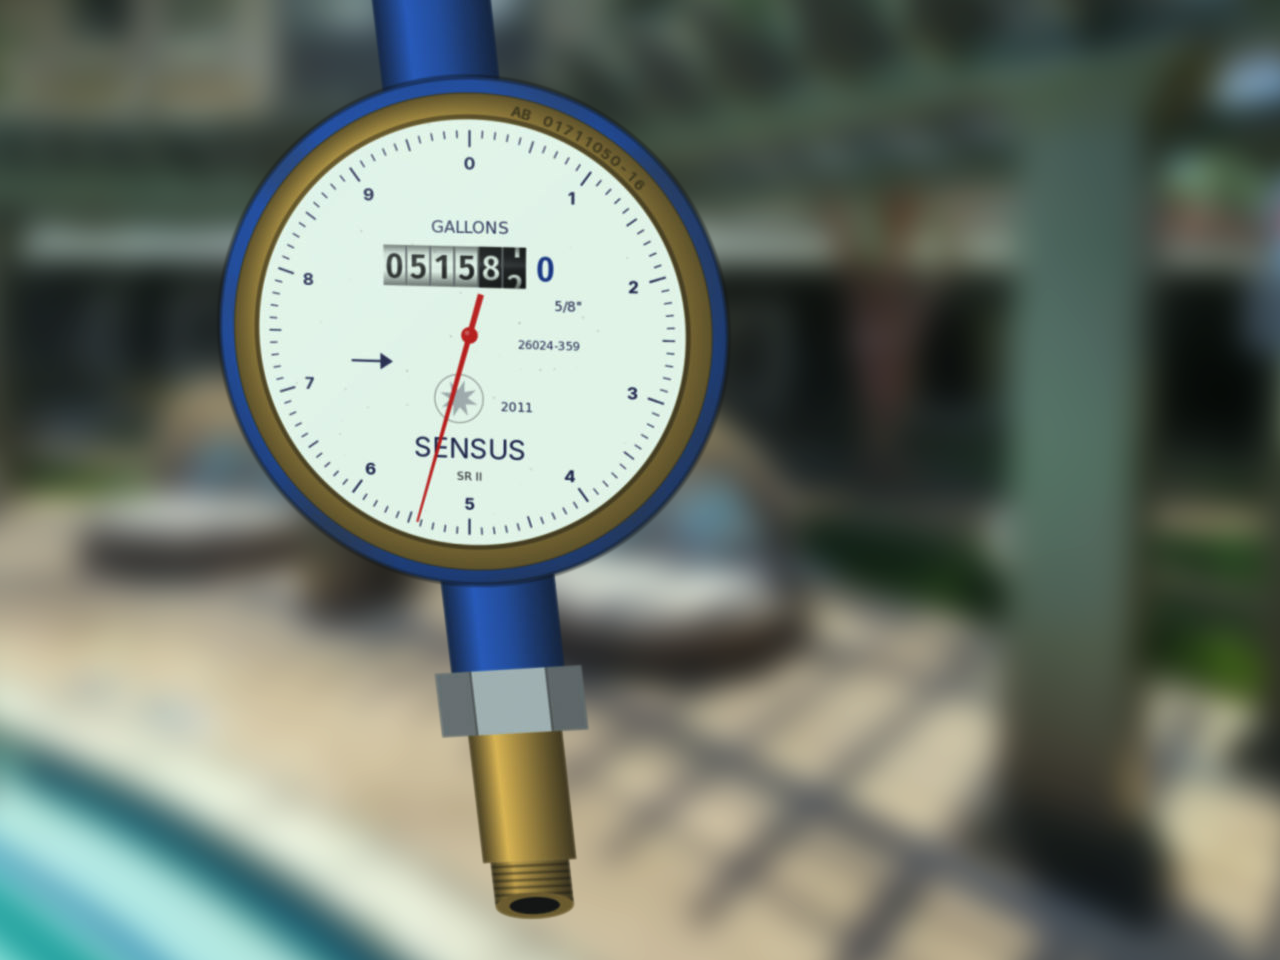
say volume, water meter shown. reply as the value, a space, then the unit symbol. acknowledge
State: 515815.4 gal
